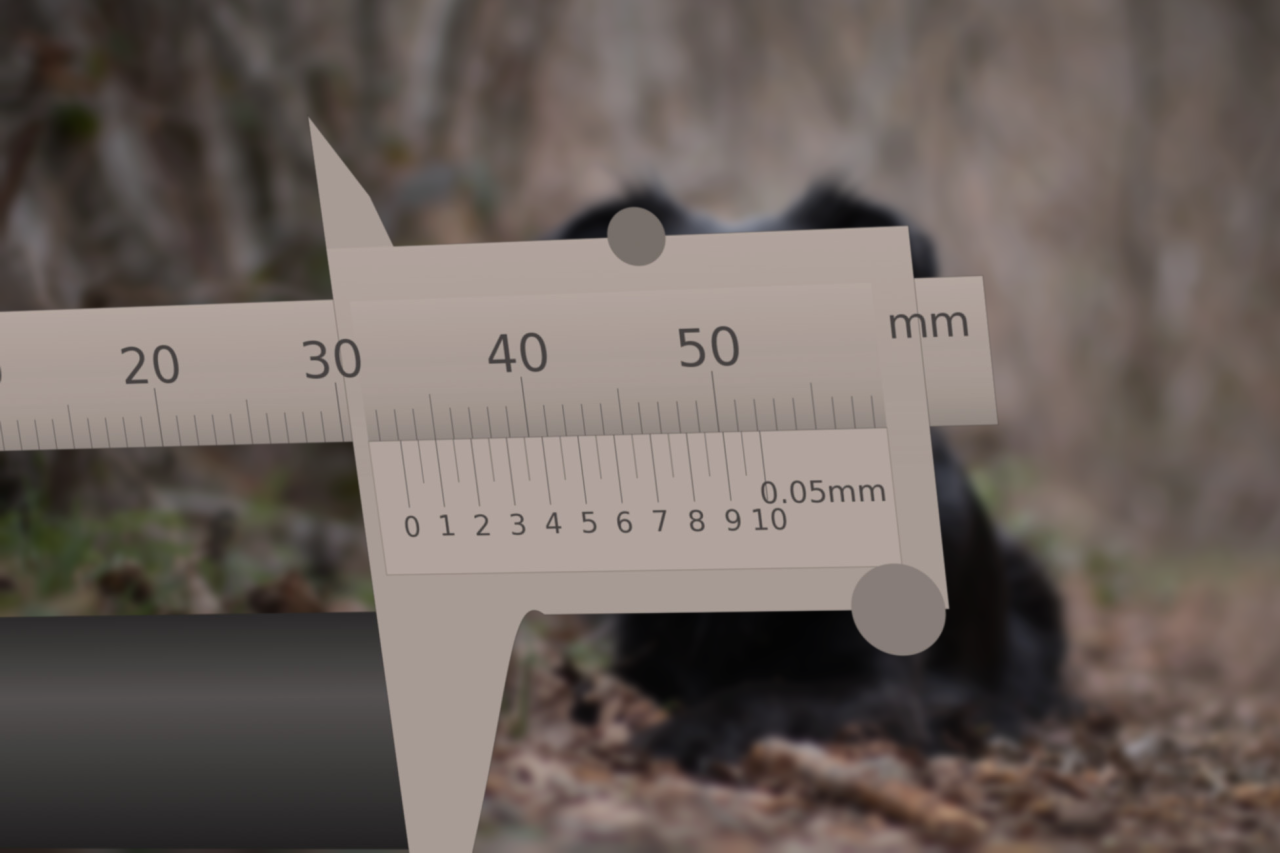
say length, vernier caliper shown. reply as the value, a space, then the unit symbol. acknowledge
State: 33.1 mm
